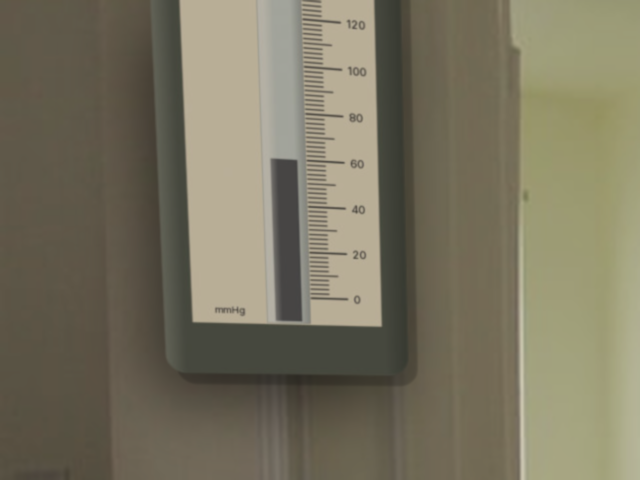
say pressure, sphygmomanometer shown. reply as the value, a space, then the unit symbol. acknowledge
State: 60 mmHg
